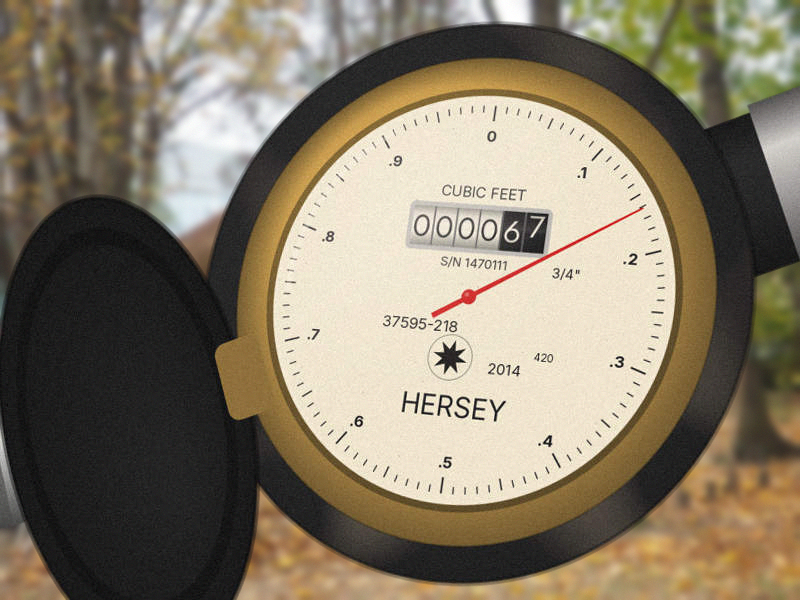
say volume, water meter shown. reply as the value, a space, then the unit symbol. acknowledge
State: 67.16 ft³
